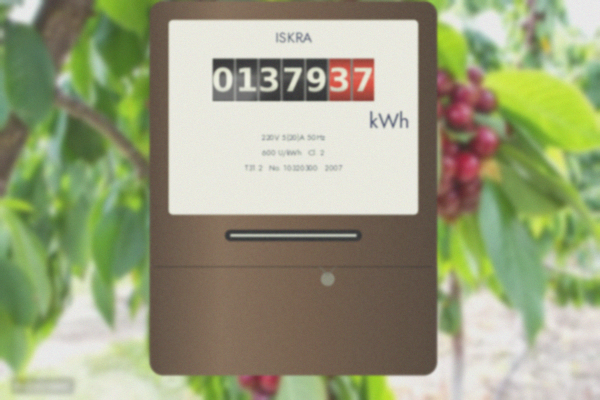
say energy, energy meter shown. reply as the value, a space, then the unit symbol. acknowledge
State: 1379.37 kWh
